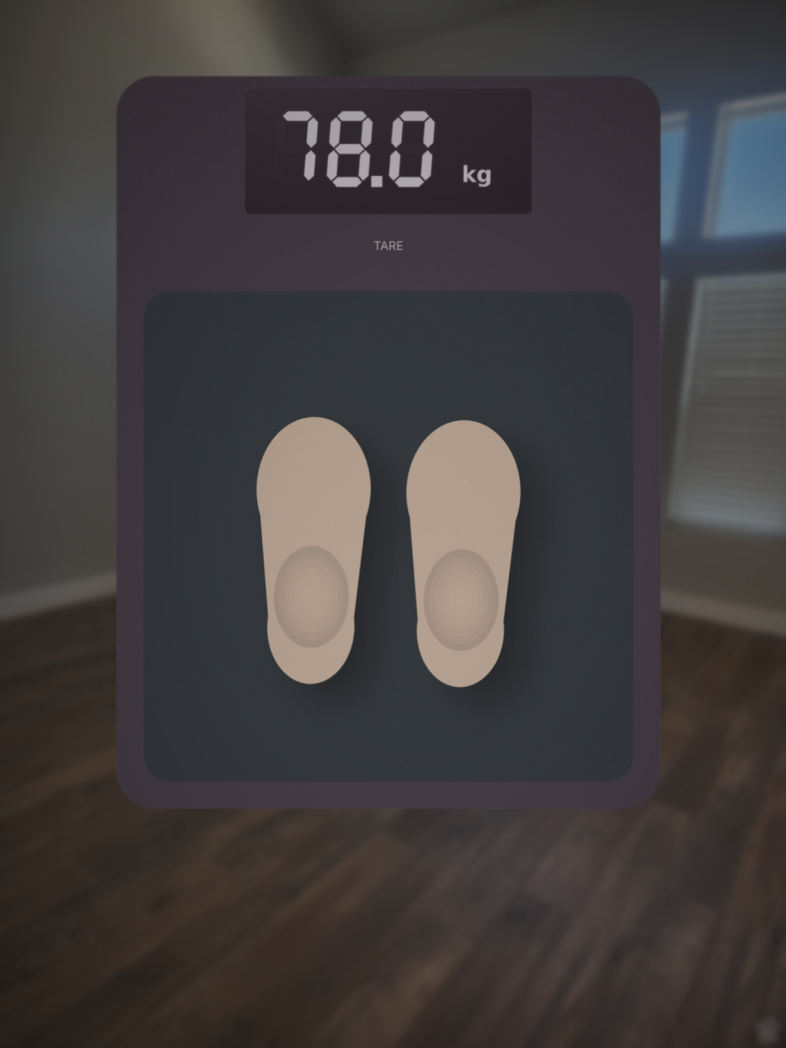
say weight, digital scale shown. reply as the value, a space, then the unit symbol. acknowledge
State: 78.0 kg
